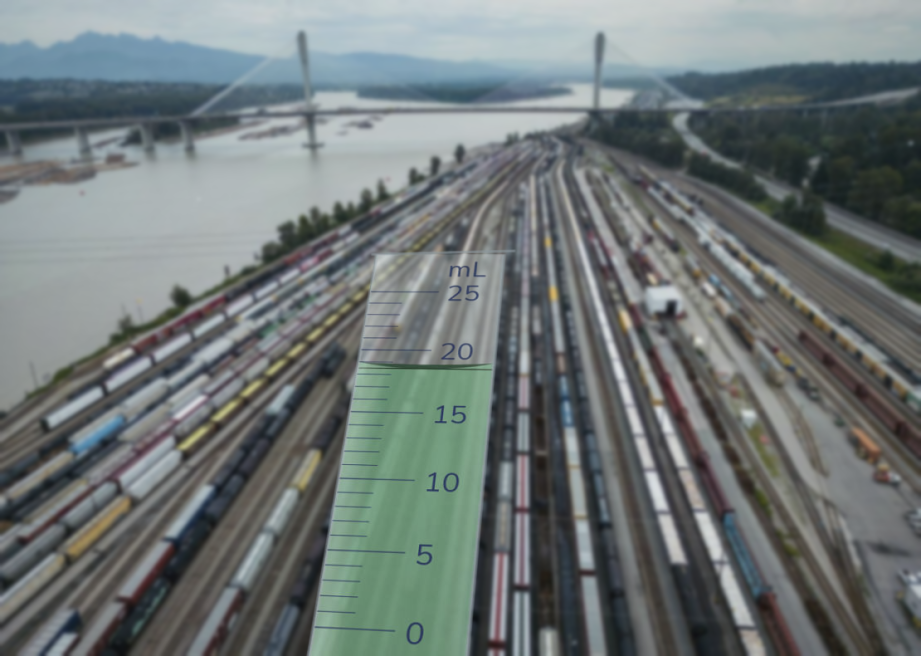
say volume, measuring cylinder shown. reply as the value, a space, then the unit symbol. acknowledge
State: 18.5 mL
